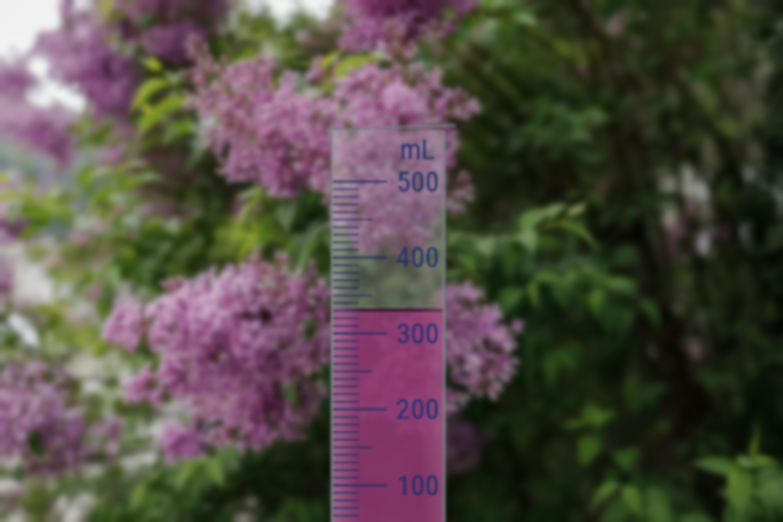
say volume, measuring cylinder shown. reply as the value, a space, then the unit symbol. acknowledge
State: 330 mL
